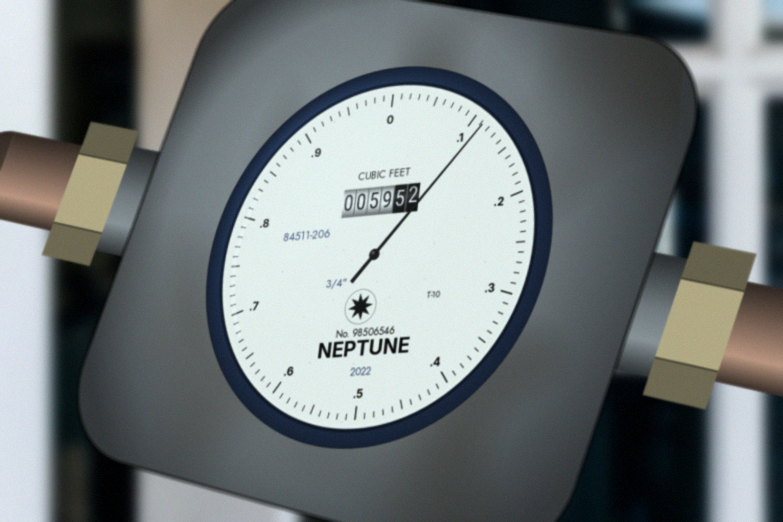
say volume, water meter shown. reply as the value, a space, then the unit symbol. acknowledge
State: 5952.11 ft³
